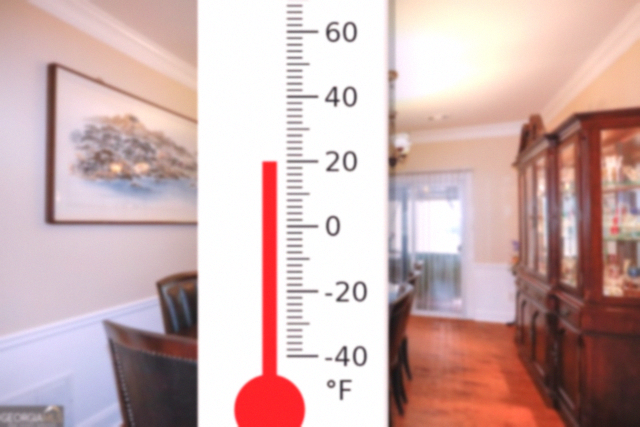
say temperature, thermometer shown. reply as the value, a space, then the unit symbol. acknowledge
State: 20 °F
